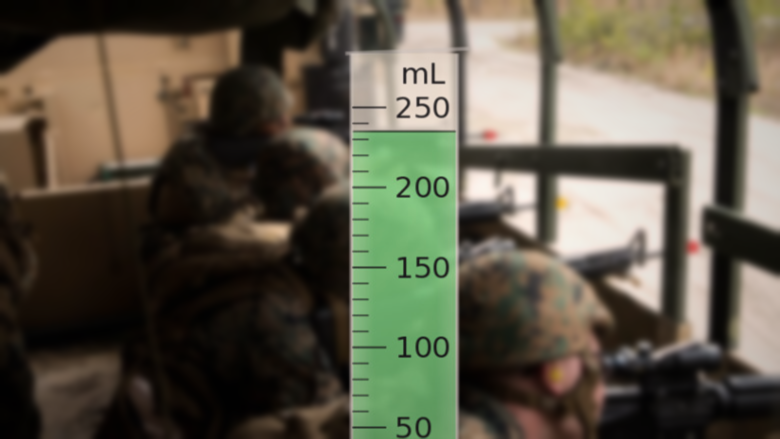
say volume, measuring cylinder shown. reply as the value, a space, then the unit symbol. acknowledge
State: 235 mL
